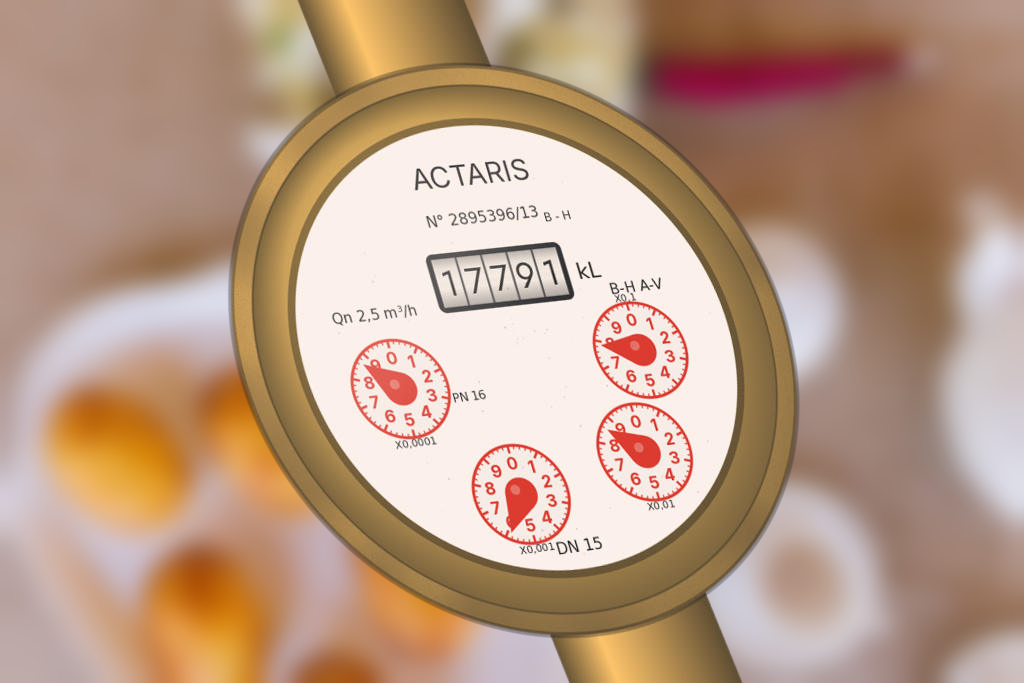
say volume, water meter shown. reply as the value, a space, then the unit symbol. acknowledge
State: 17791.7858 kL
